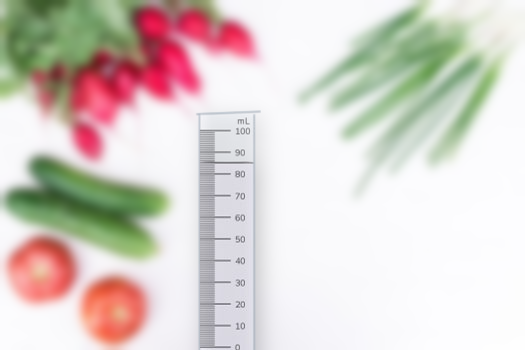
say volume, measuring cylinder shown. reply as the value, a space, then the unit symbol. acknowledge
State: 85 mL
